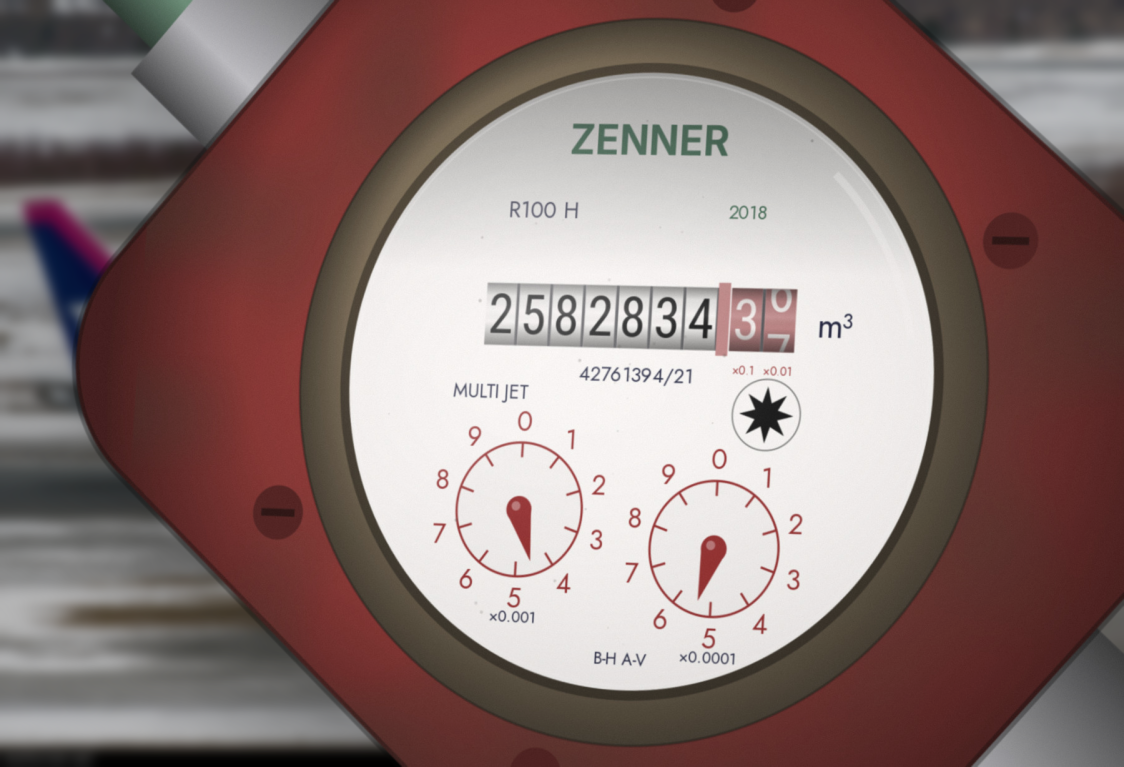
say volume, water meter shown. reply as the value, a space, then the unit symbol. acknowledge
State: 2582834.3645 m³
